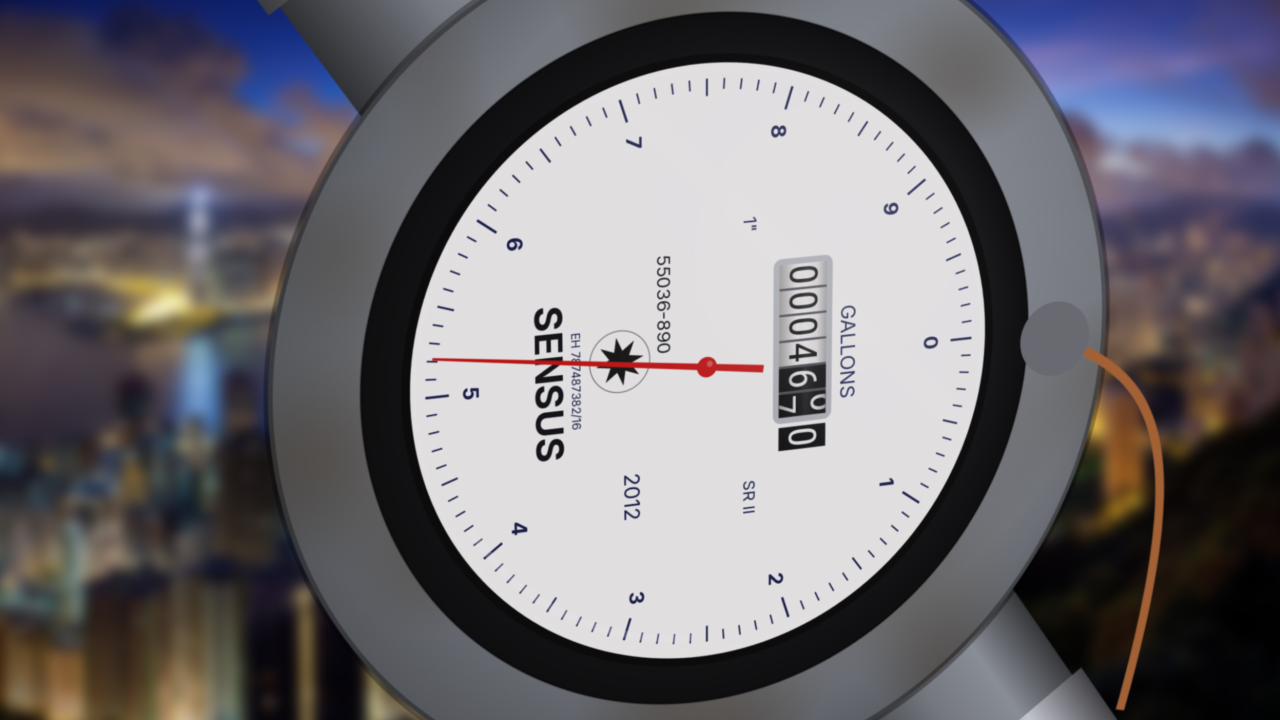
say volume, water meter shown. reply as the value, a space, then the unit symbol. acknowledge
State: 4665.2 gal
